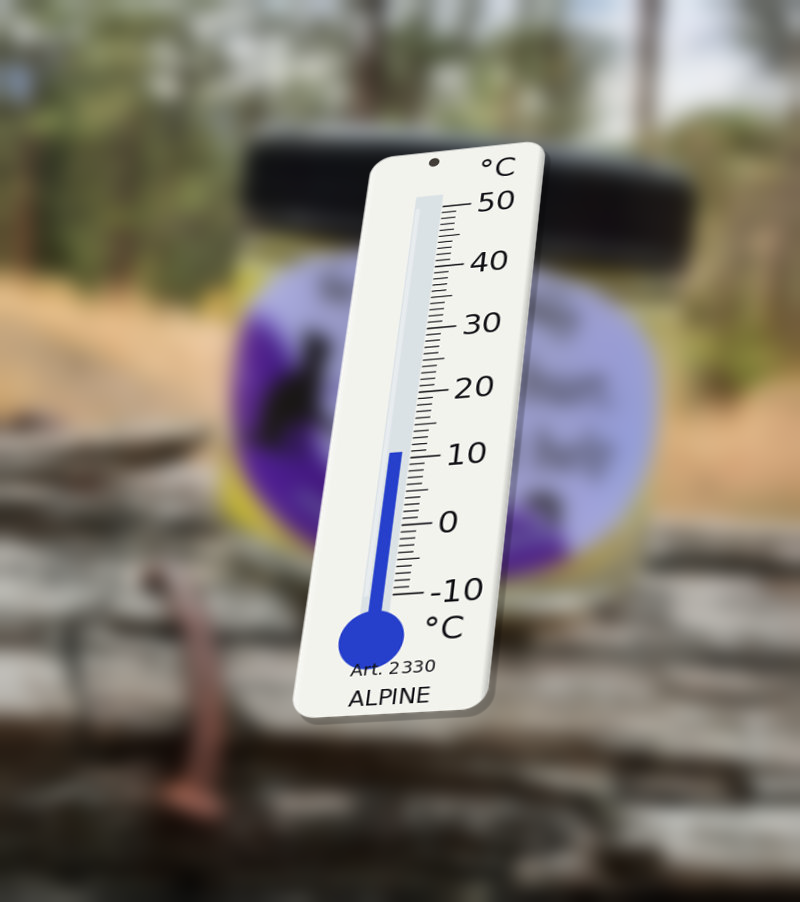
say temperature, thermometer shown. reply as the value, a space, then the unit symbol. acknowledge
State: 11 °C
